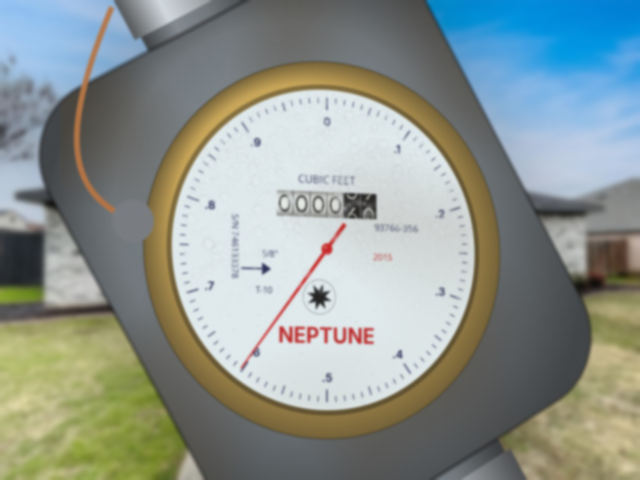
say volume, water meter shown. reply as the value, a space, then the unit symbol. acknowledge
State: 59.60 ft³
